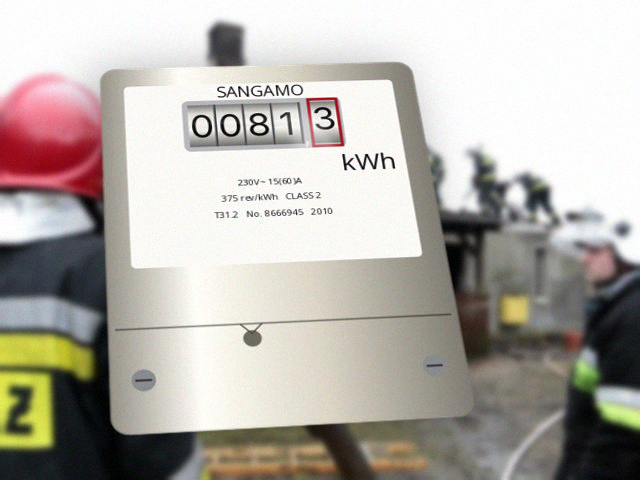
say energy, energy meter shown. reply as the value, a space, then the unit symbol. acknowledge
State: 81.3 kWh
